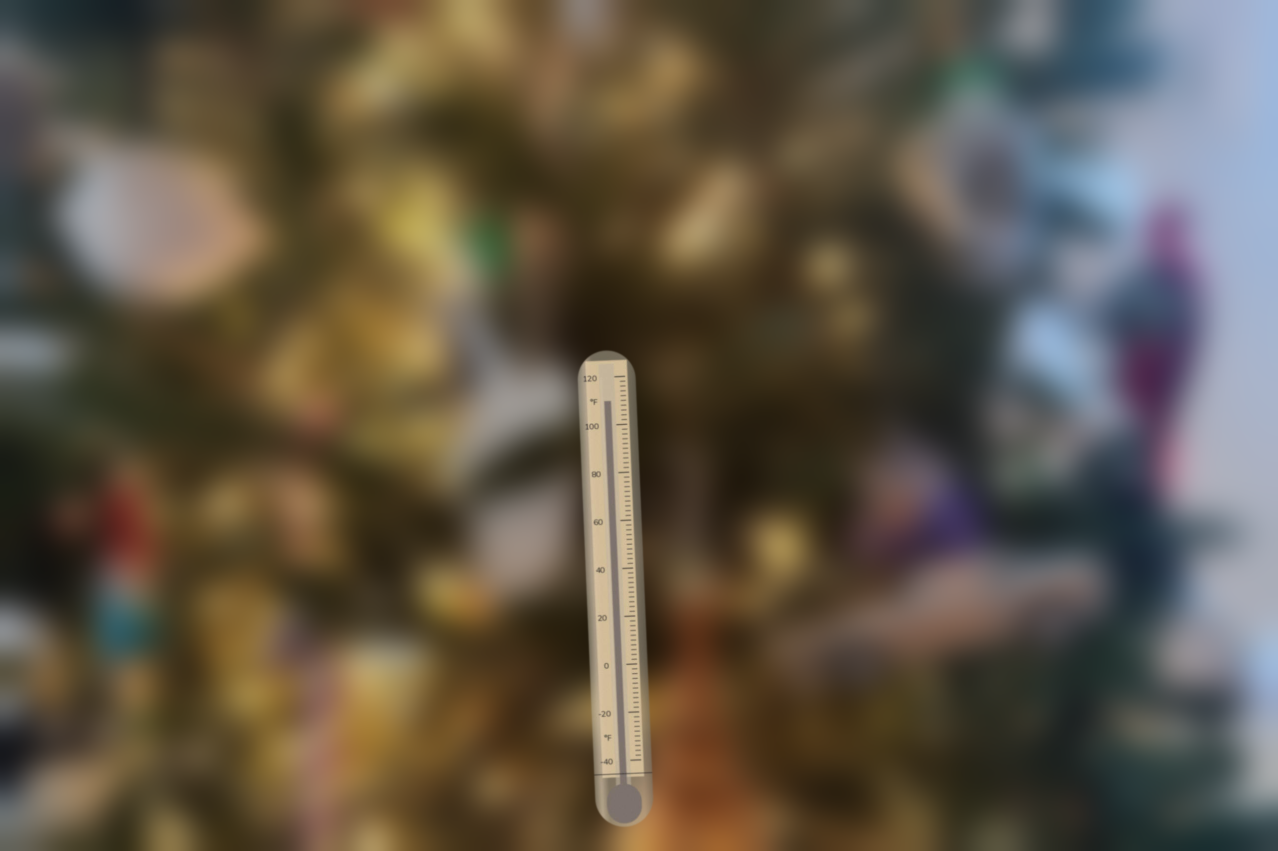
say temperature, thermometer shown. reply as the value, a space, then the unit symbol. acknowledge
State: 110 °F
